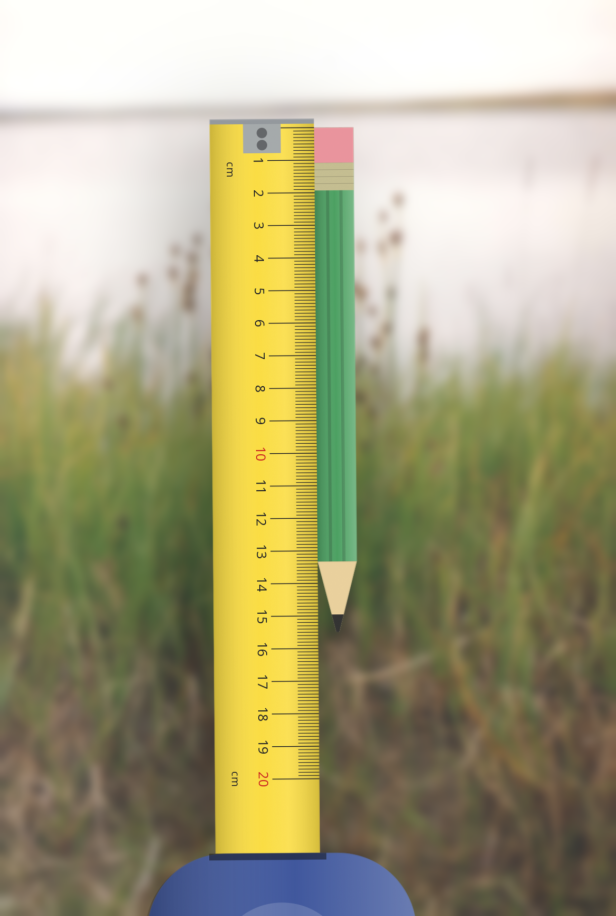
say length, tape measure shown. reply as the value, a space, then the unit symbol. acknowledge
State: 15.5 cm
